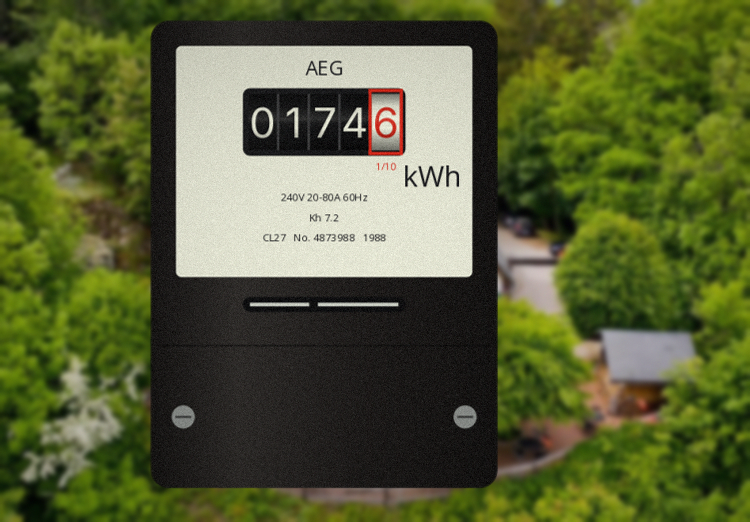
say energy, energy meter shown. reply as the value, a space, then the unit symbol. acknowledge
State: 174.6 kWh
